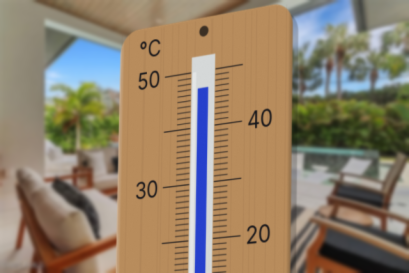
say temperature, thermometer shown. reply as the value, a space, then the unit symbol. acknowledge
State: 47 °C
